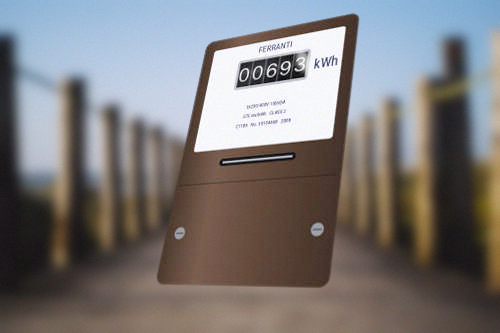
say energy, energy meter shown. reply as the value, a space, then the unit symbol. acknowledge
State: 693 kWh
